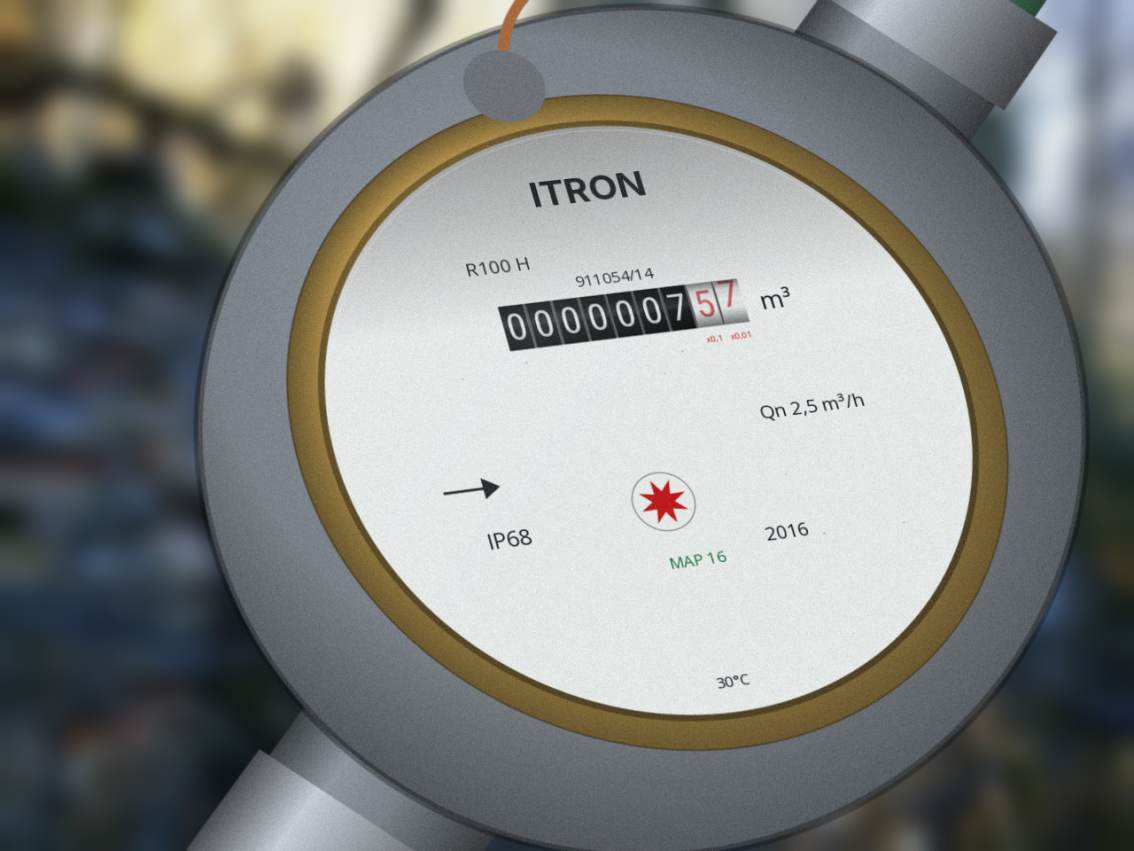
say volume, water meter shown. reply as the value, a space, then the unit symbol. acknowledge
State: 7.57 m³
